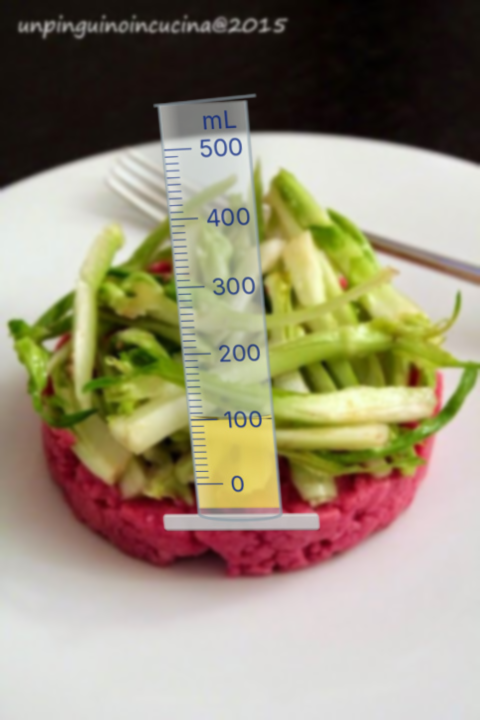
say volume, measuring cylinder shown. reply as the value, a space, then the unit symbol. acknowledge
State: 100 mL
